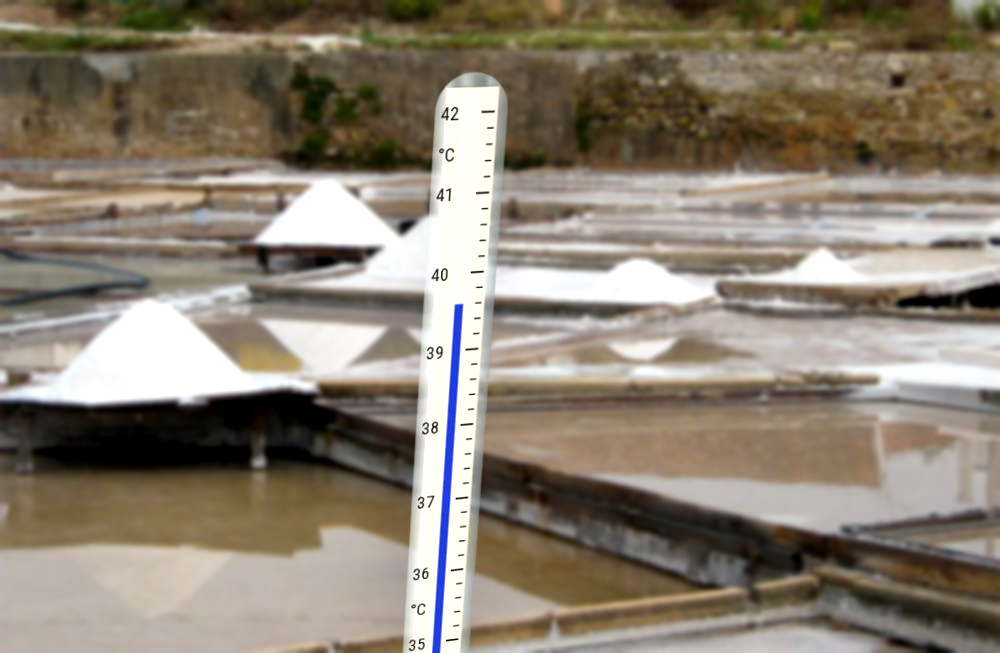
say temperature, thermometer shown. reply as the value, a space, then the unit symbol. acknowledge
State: 39.6 °C
